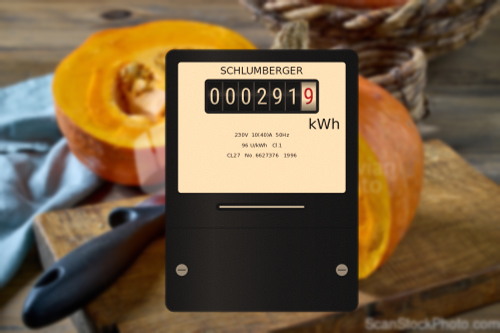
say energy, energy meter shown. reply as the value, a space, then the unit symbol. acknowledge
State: 291.9 kWh
